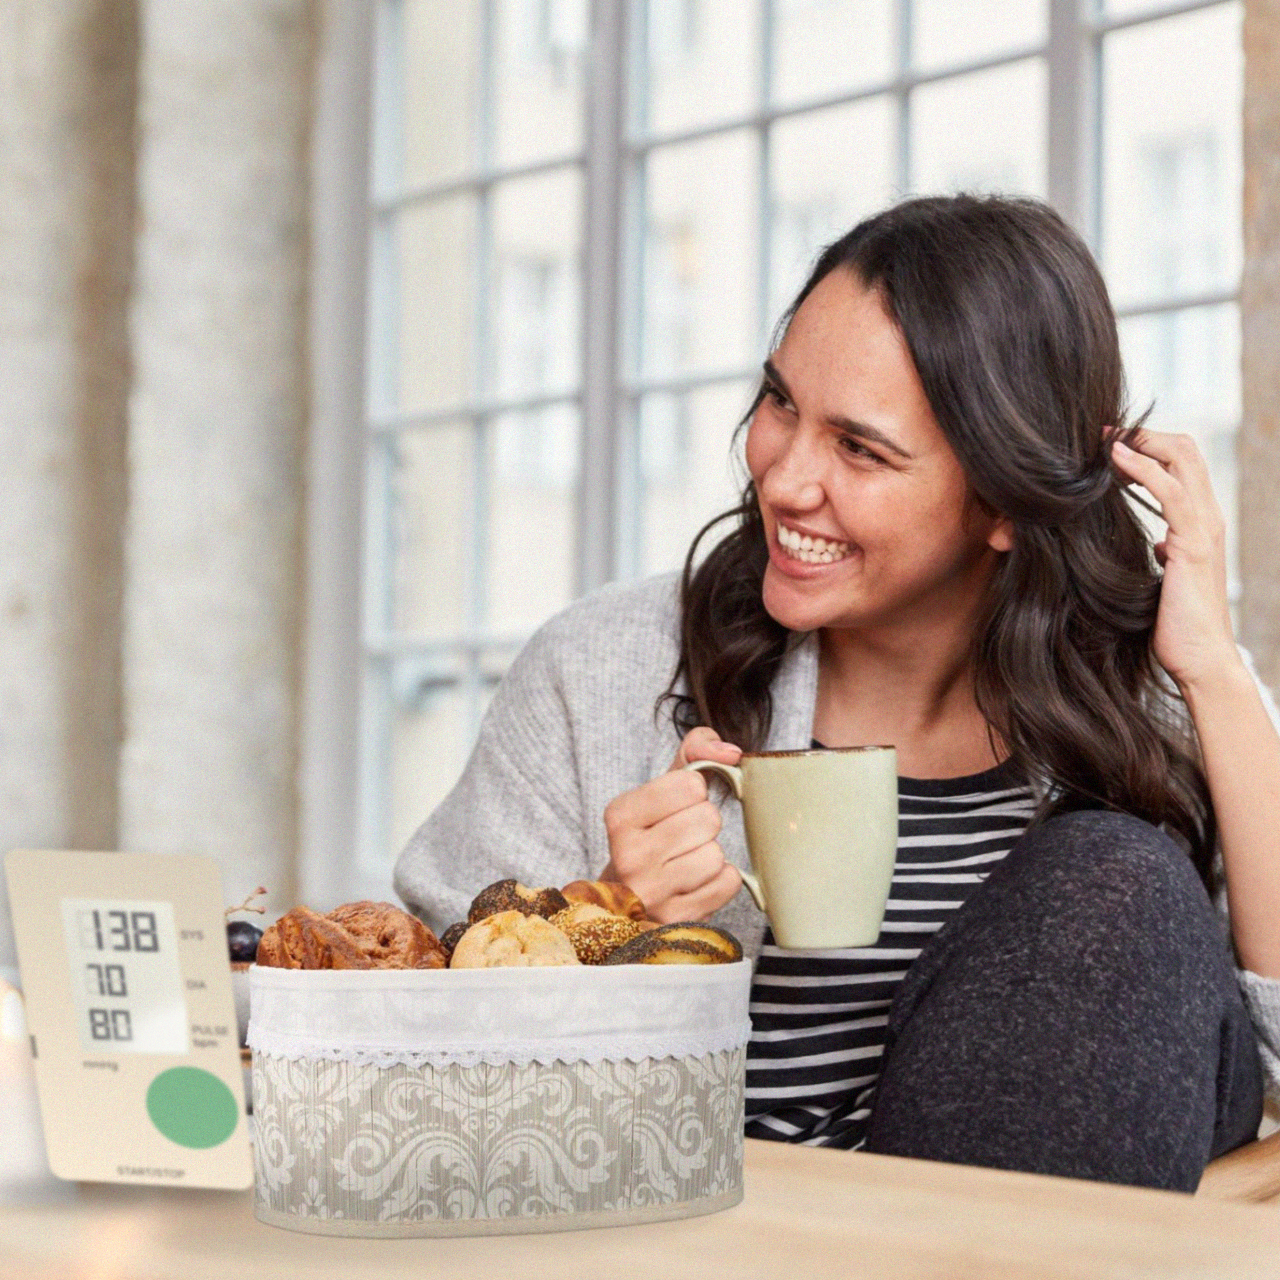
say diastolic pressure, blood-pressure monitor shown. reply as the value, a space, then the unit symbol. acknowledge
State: 70 mmHg
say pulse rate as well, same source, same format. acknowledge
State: 80 bpm
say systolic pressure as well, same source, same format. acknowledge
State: 138 mmHg
